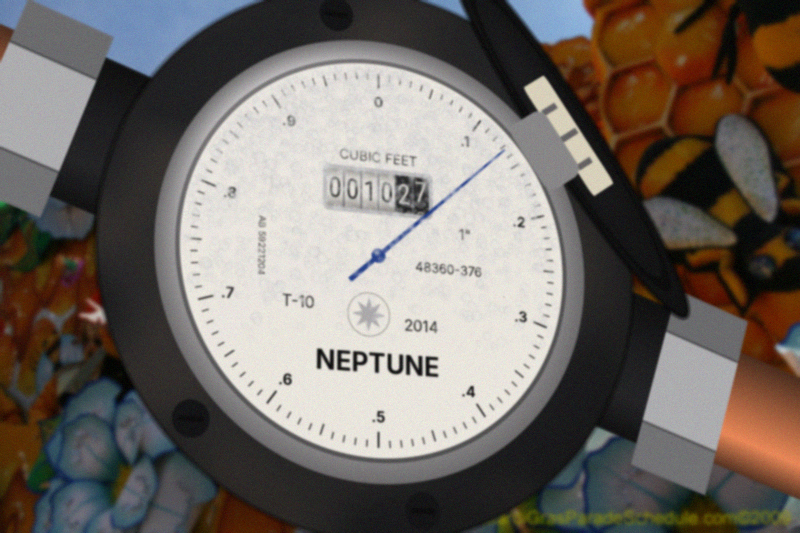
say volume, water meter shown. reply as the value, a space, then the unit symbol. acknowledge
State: 1027.13 ft³
